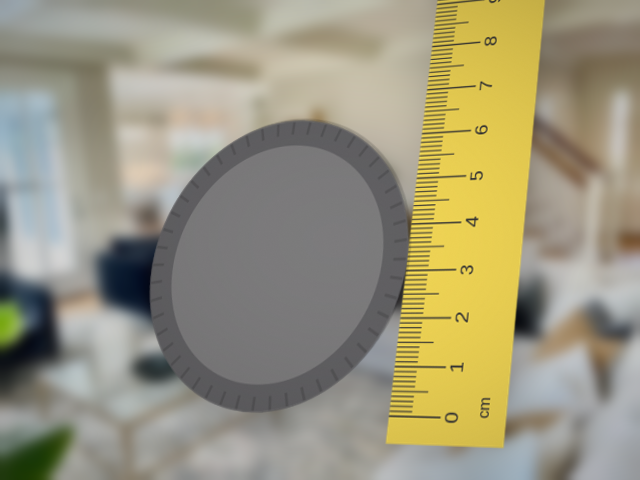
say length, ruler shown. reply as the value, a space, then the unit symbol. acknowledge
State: 6.5 cm
